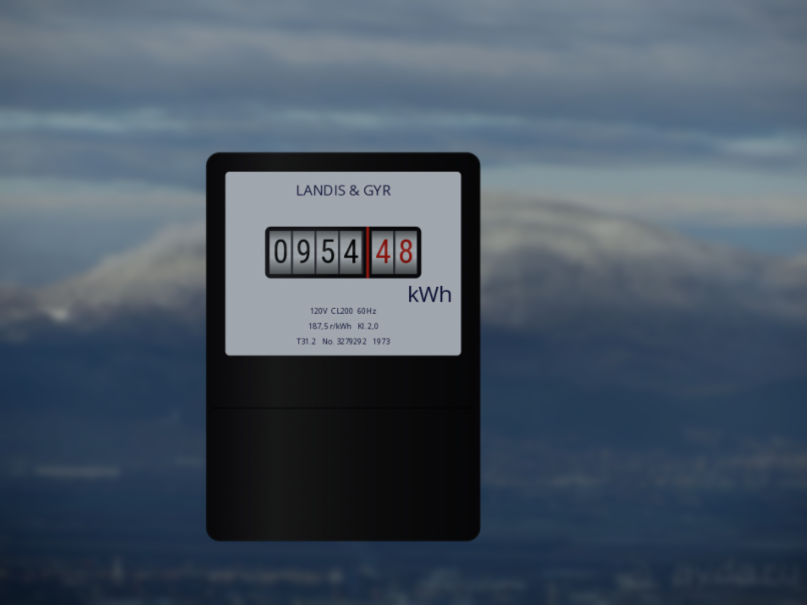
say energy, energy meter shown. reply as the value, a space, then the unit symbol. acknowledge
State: 954.48 kWh
